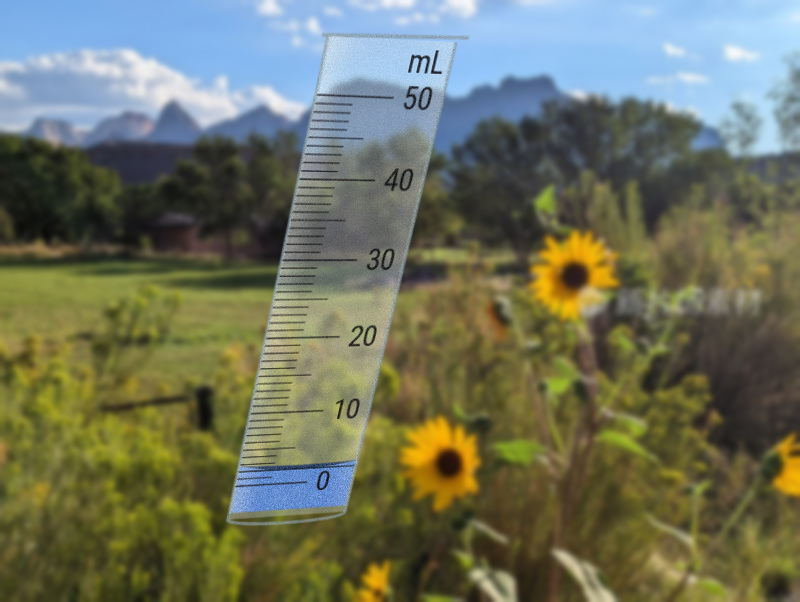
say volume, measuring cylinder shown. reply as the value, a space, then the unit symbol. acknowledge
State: 2 mL
